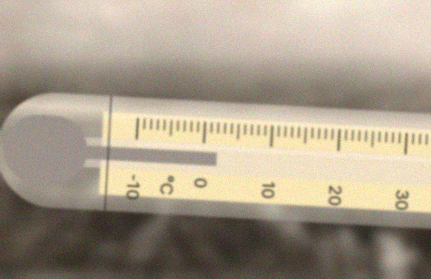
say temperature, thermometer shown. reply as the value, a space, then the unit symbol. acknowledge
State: 2 °C
